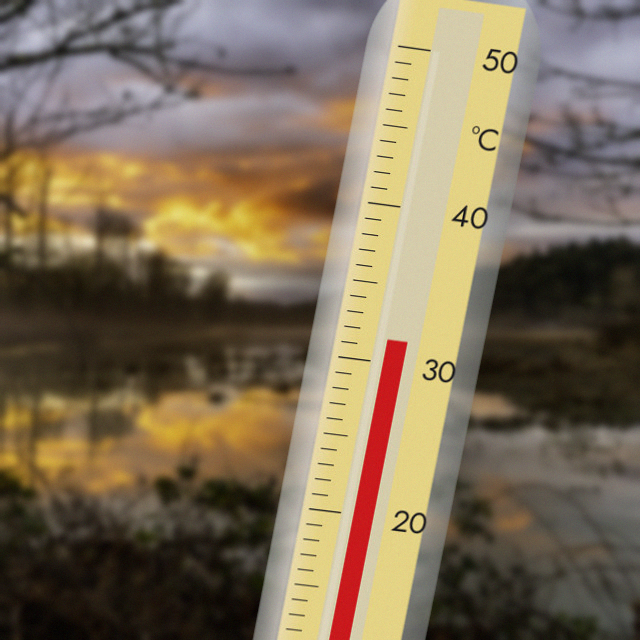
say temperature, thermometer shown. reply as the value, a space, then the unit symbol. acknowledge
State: 31.5 °C
